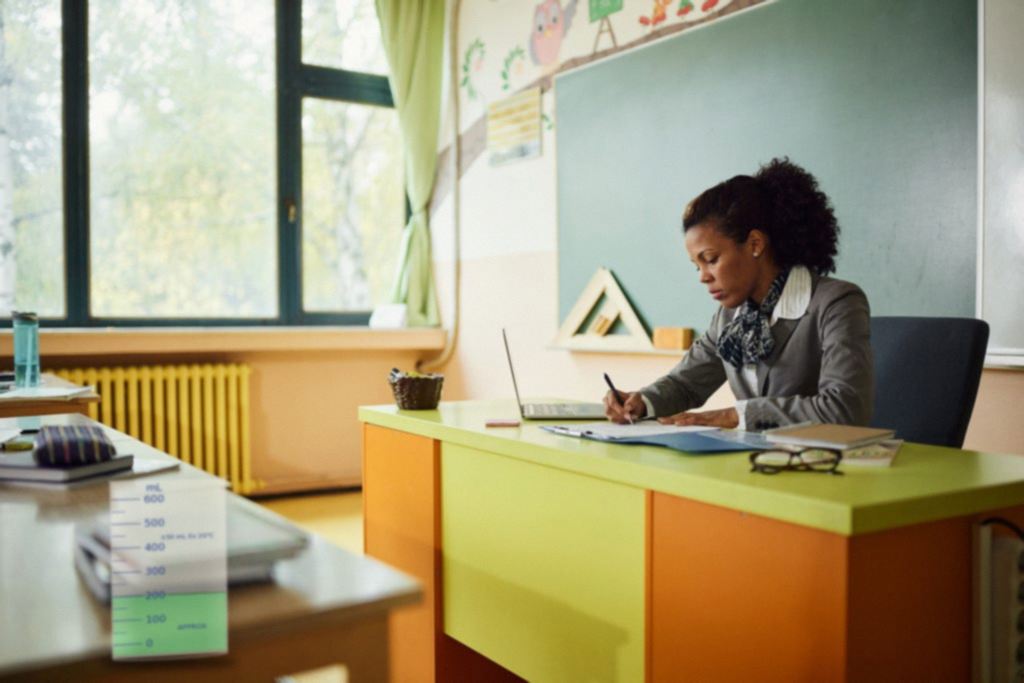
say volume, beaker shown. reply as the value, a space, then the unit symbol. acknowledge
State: 200 mL
